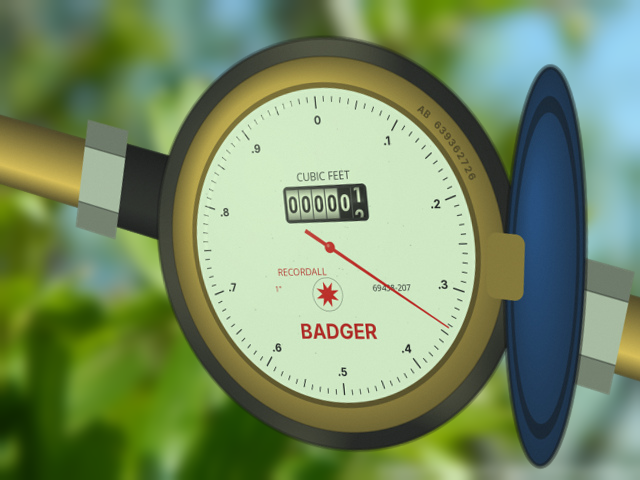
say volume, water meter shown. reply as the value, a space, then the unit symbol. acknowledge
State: 1.34 ft³
